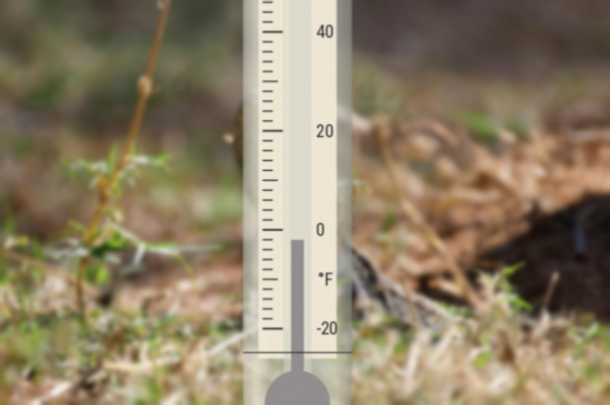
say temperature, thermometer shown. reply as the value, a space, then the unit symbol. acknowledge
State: -2 °F
